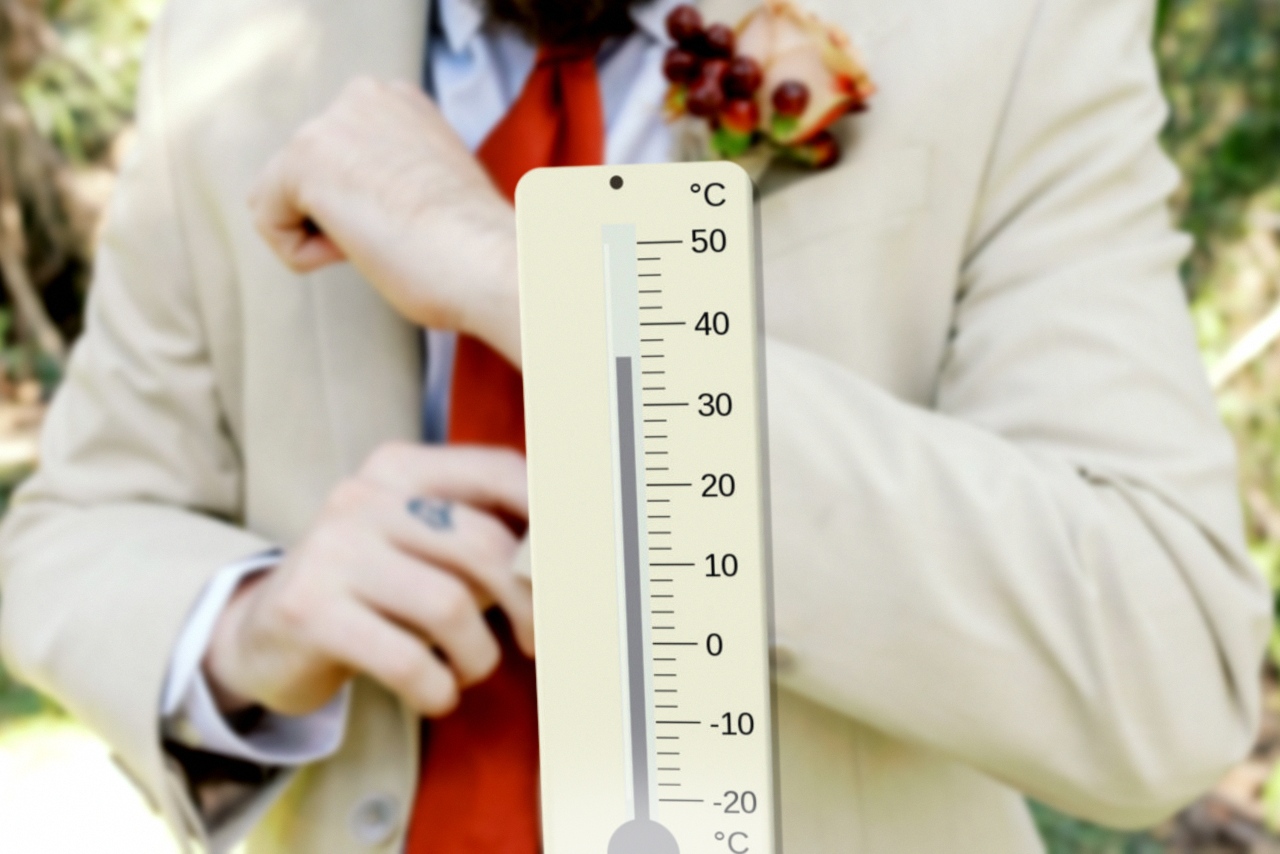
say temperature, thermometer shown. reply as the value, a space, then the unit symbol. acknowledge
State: 36 °C
